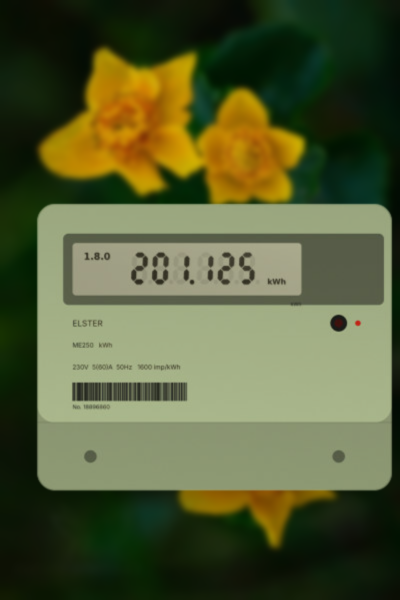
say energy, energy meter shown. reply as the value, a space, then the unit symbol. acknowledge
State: 201.125 kWh
